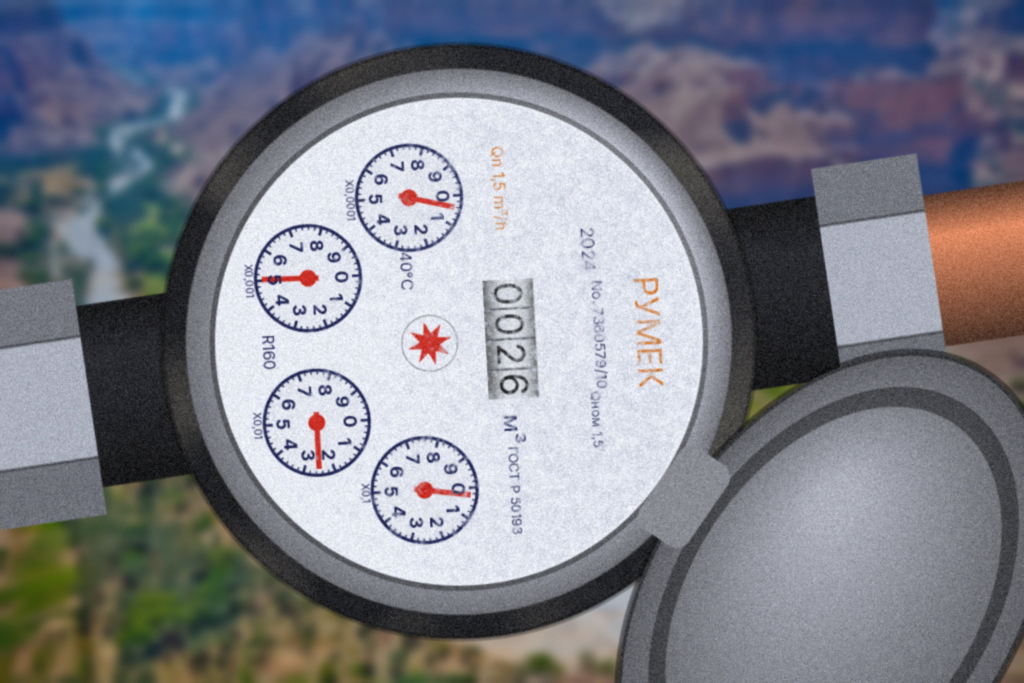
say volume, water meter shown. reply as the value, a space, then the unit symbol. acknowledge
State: 26.0250 m³
